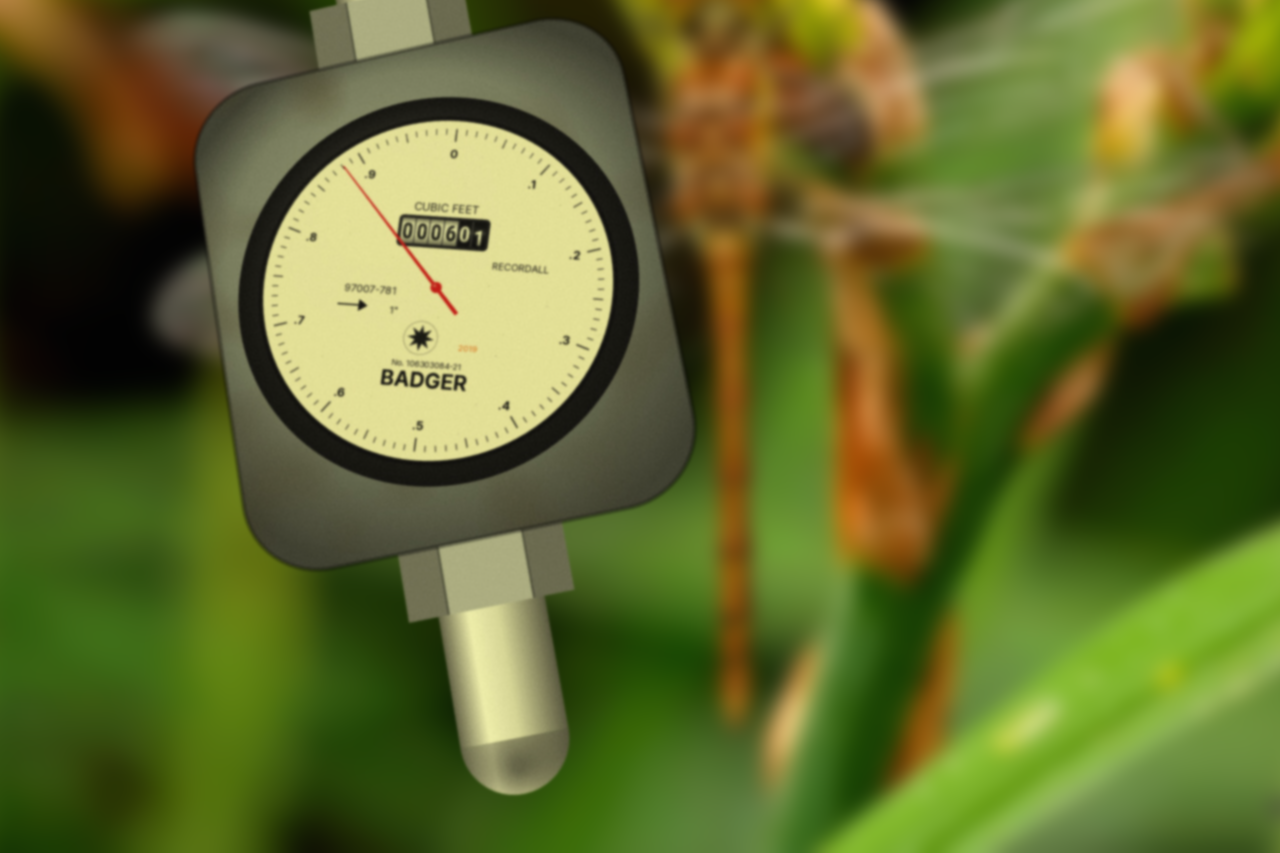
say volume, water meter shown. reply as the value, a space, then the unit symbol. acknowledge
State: 600.88 ft³
